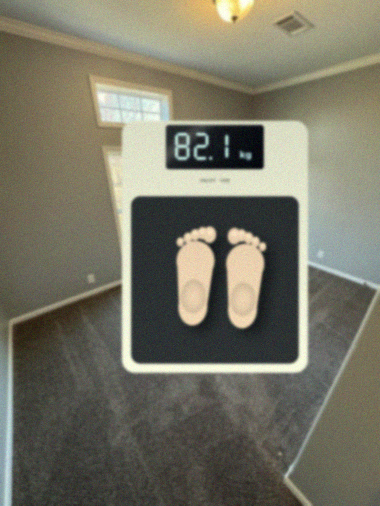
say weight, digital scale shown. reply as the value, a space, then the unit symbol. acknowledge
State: 82.1 kg
